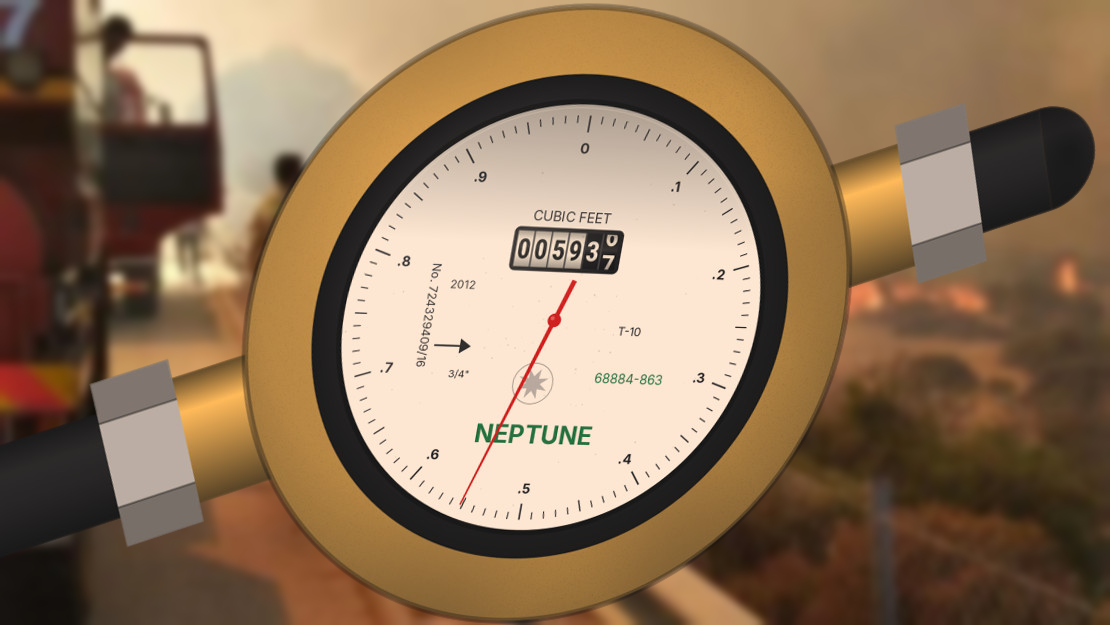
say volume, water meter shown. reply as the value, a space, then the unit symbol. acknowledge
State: 5936.55 ft³
